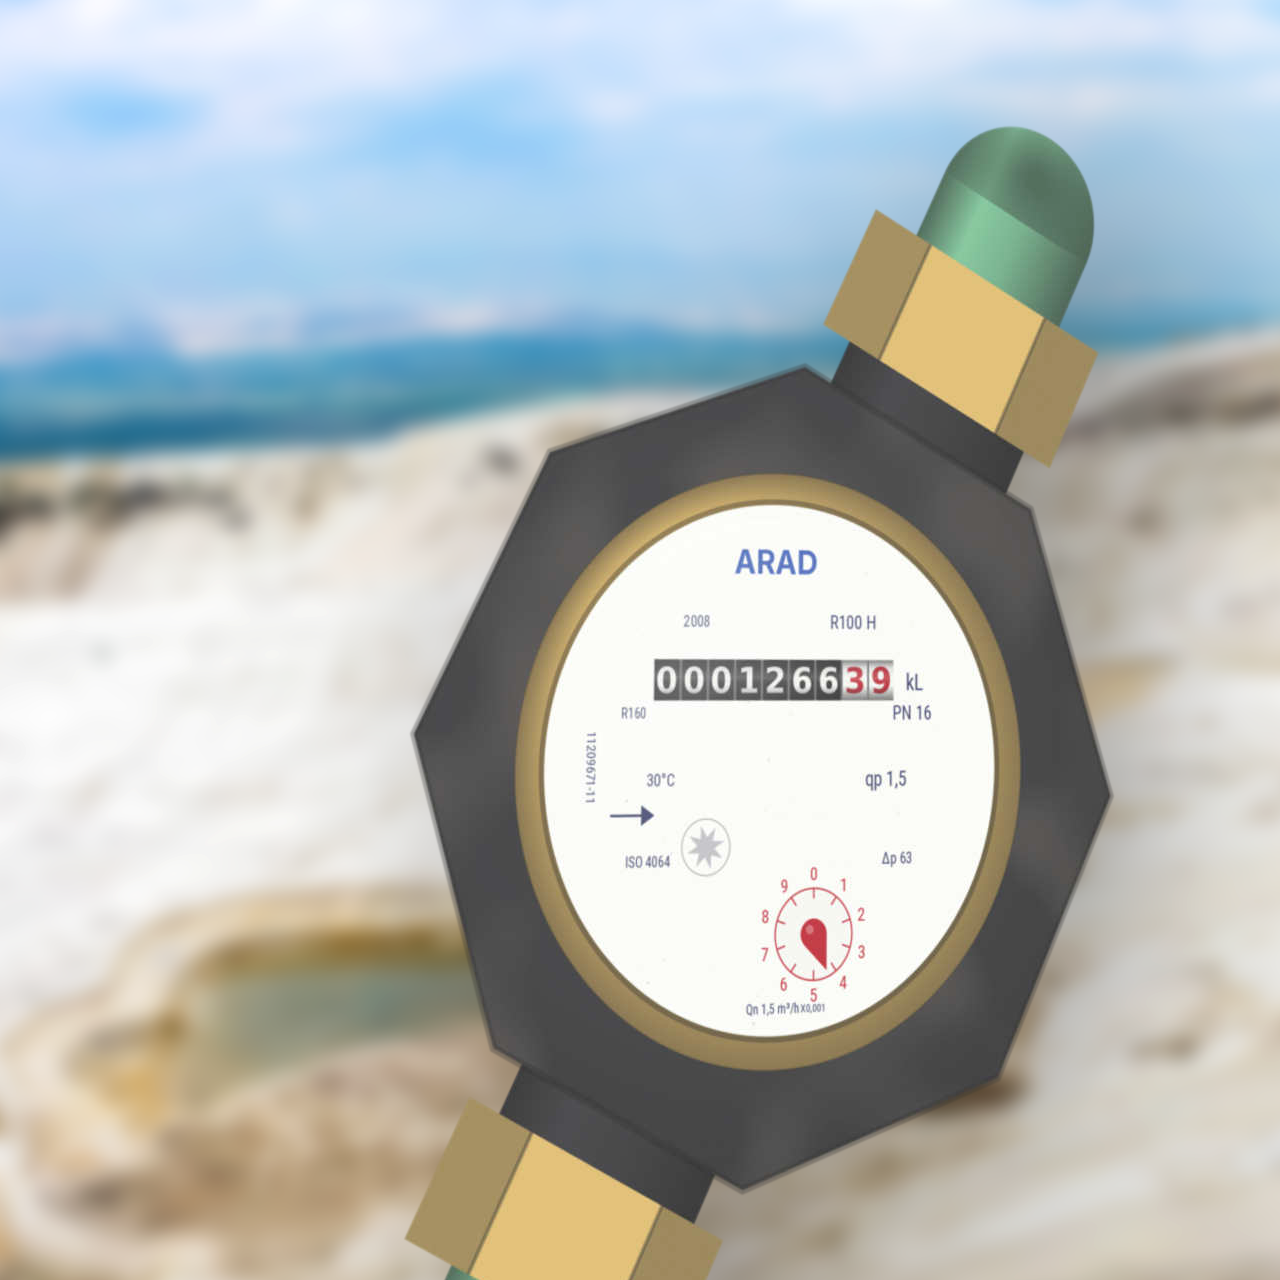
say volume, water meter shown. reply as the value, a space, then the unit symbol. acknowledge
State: 1266.394 kL
